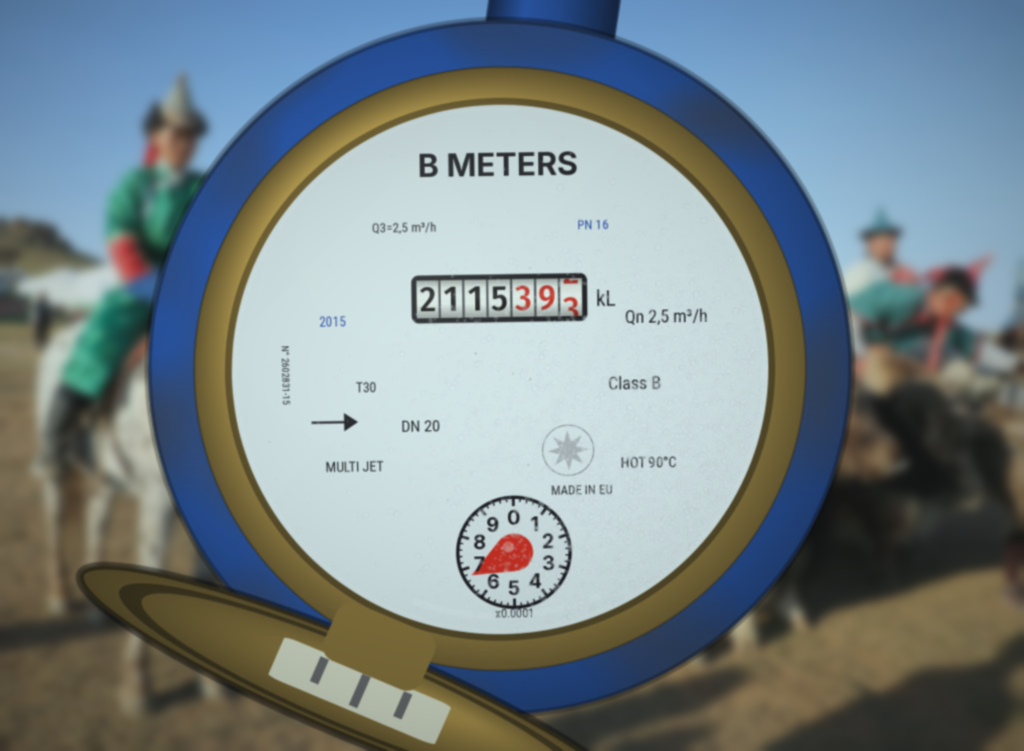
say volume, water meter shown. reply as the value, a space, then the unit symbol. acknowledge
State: 2115.3926 kL
